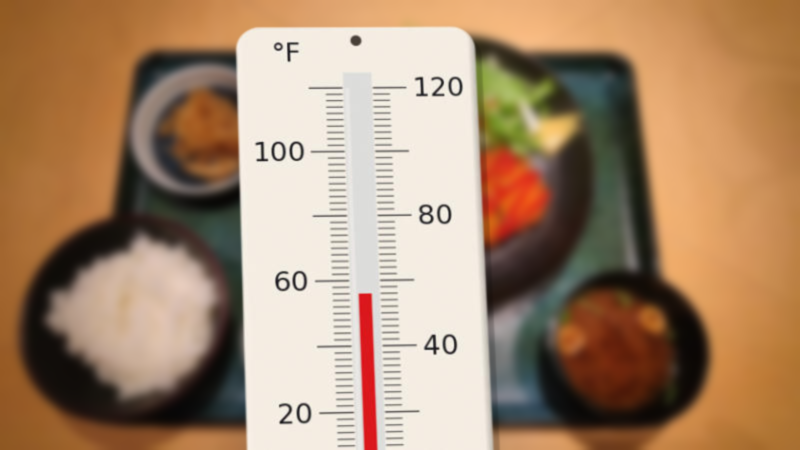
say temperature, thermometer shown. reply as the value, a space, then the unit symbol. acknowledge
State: 56 °F
